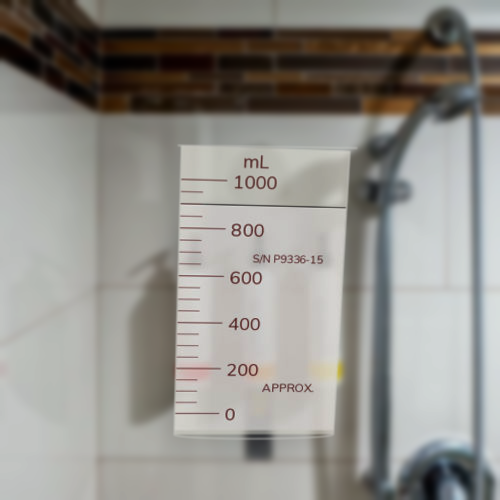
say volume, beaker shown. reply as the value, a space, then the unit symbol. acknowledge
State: 900 mL
